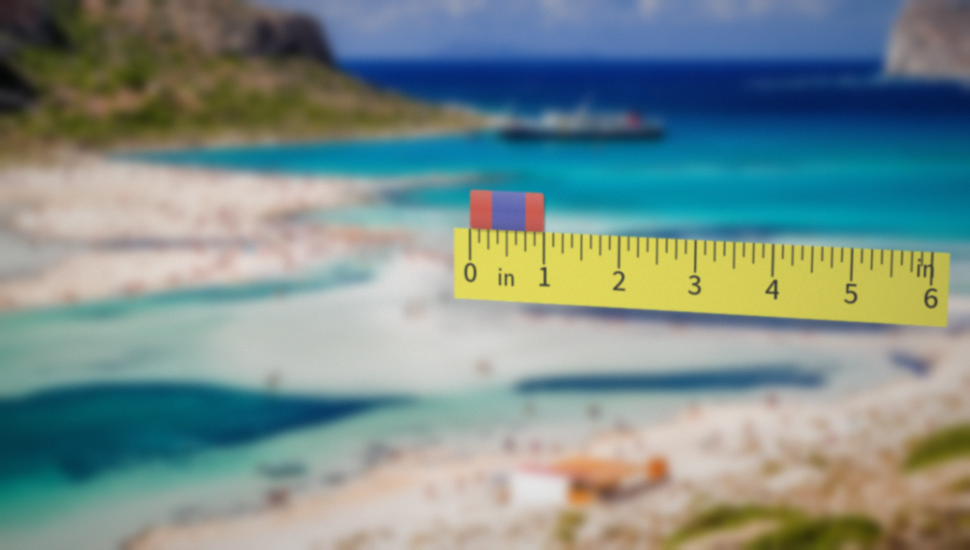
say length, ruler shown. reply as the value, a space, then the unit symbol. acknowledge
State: 1 in
